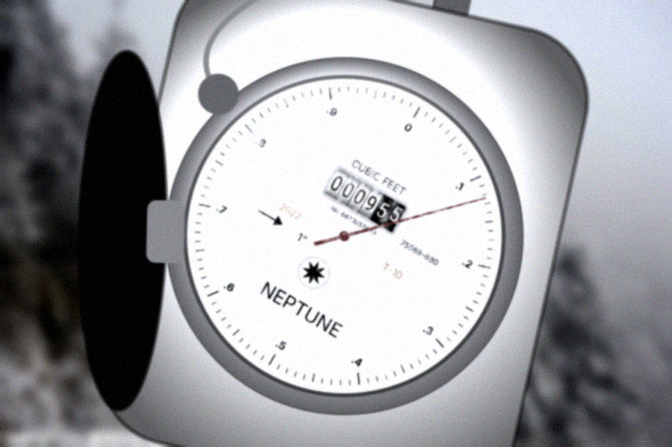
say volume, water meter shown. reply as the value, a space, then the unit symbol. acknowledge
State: 955.12 ft³
